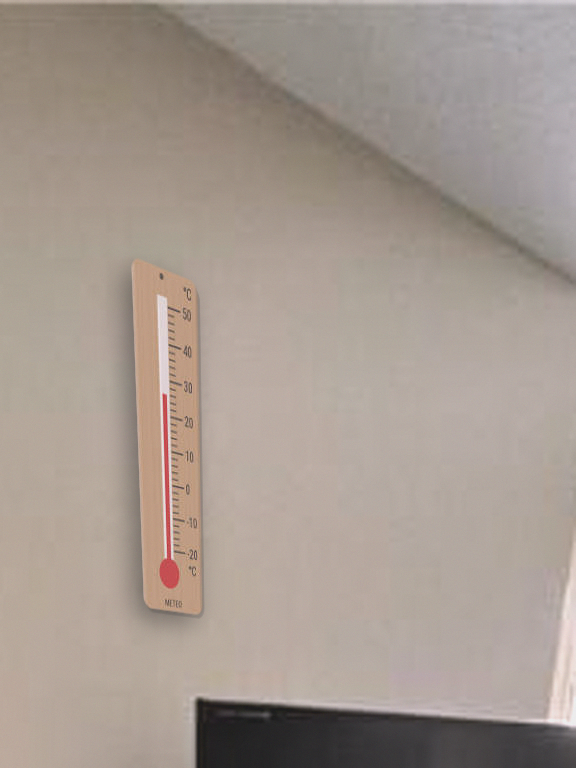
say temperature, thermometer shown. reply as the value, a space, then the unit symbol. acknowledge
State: 26 °C
